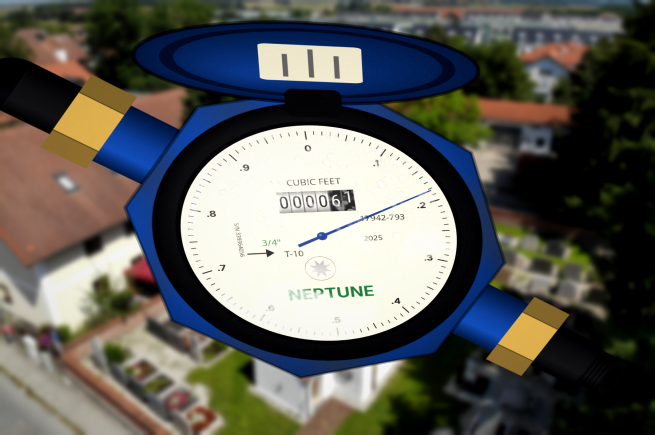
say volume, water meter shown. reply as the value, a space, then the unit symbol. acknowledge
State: 61.18 ft³
